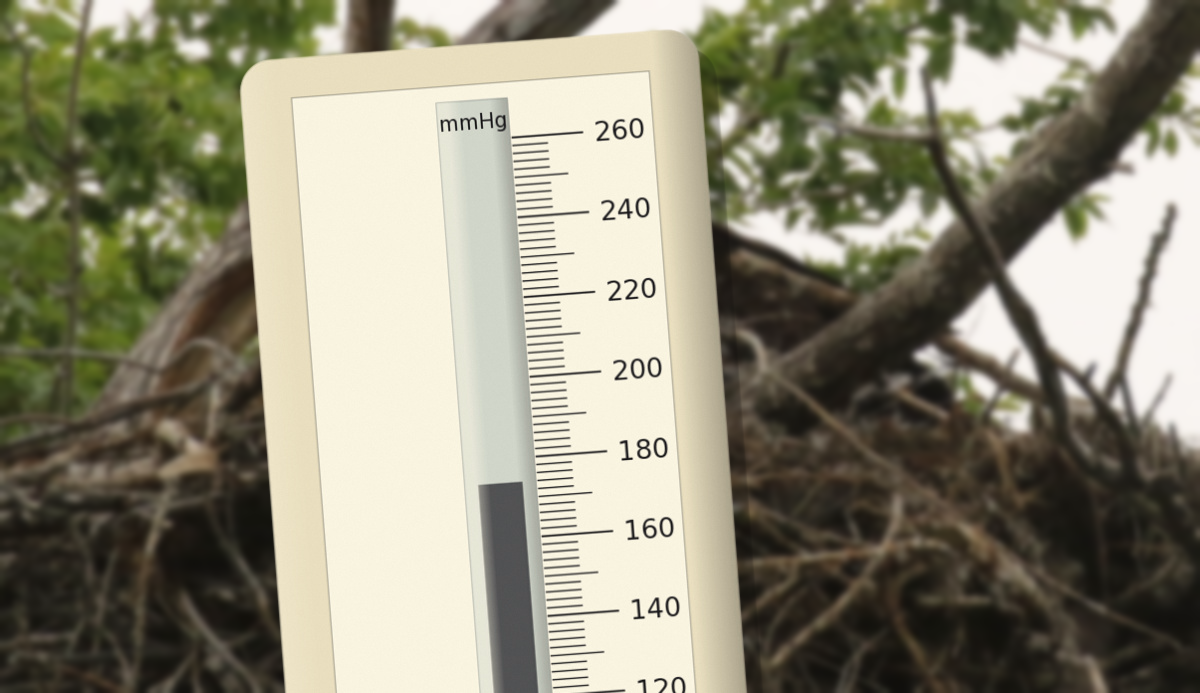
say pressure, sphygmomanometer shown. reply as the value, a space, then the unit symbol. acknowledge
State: 174 mmHg
